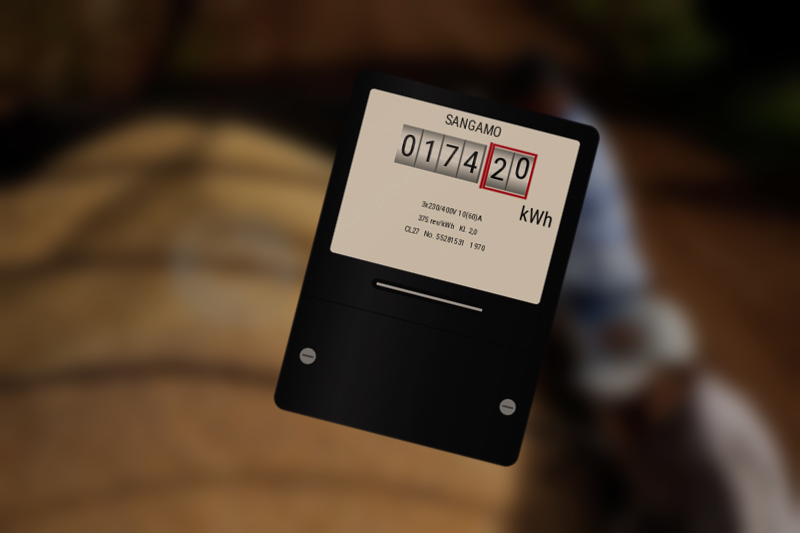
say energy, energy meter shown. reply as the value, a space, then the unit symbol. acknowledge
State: 174.20 kWh
